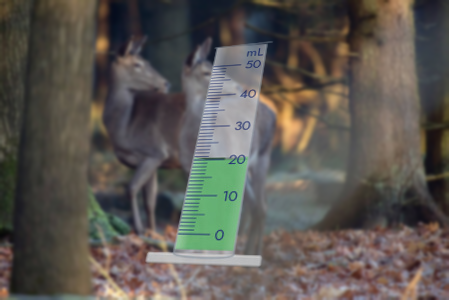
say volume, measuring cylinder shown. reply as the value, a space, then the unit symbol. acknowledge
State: 20 mL
